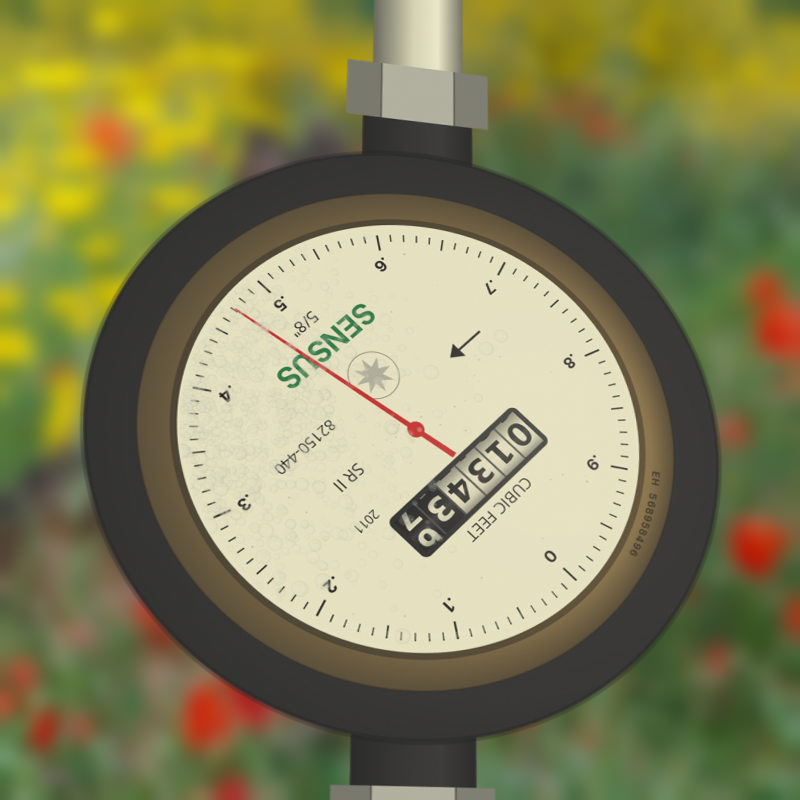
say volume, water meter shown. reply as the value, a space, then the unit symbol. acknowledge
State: 13436.47 ft³
